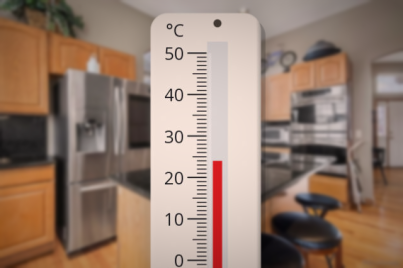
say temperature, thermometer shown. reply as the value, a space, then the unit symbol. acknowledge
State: 24 °C
